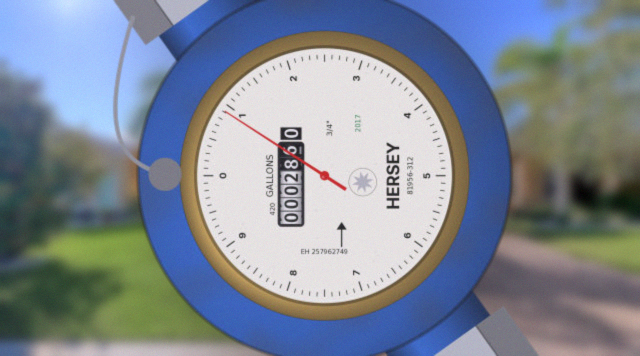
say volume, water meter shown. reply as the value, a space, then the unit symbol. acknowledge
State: 2860.9 gal
